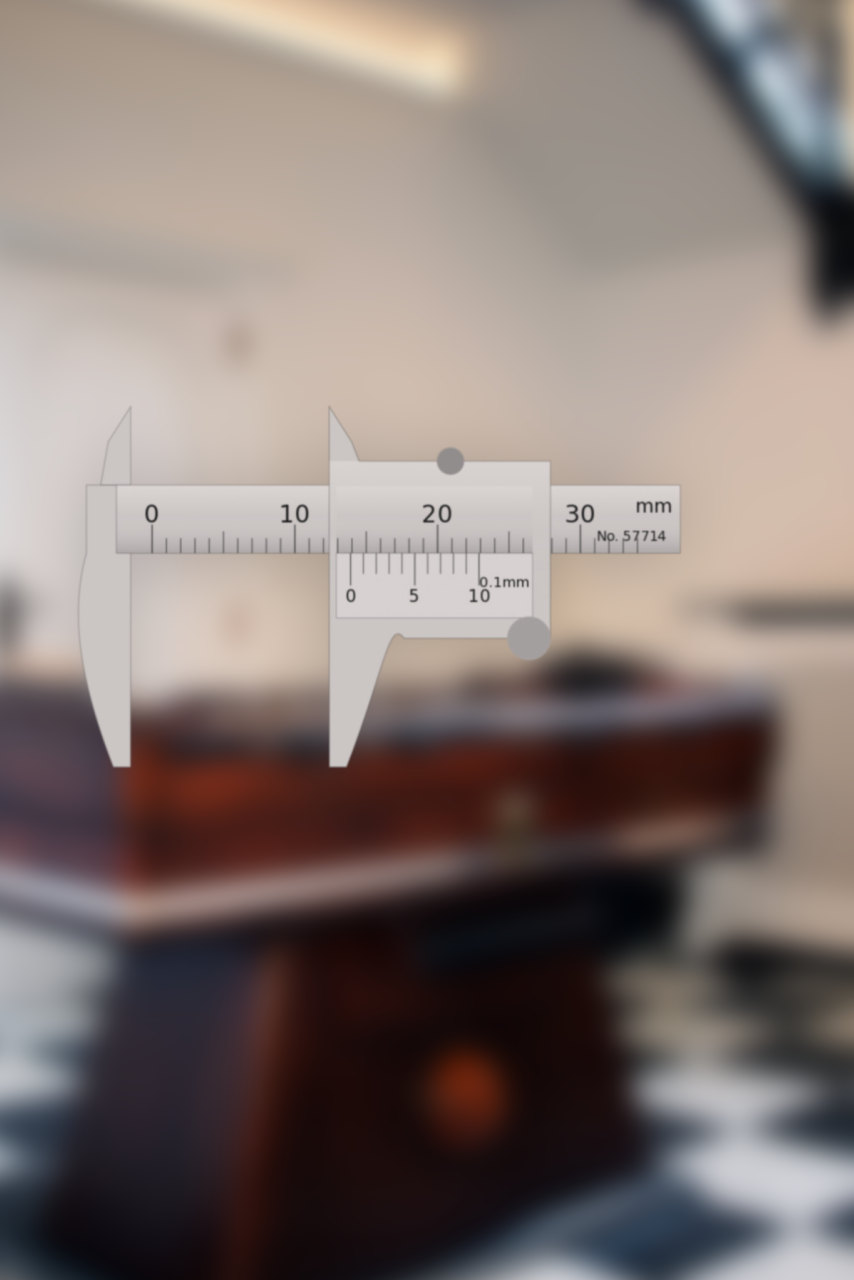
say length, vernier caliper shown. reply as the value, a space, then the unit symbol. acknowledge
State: 13.9 mm
